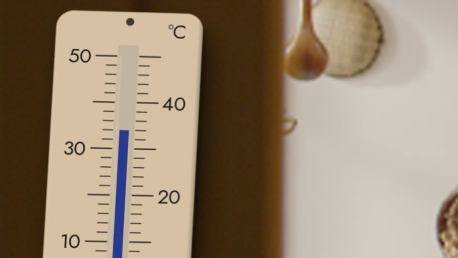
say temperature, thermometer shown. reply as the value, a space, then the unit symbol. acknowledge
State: 34 °C
